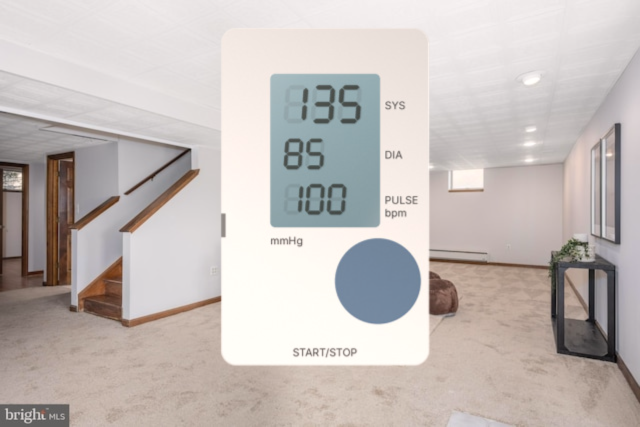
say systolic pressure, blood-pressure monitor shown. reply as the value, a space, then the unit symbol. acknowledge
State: 135 mmHg
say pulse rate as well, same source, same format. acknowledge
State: 100 bpm
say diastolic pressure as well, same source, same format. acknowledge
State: 85 mmHg
